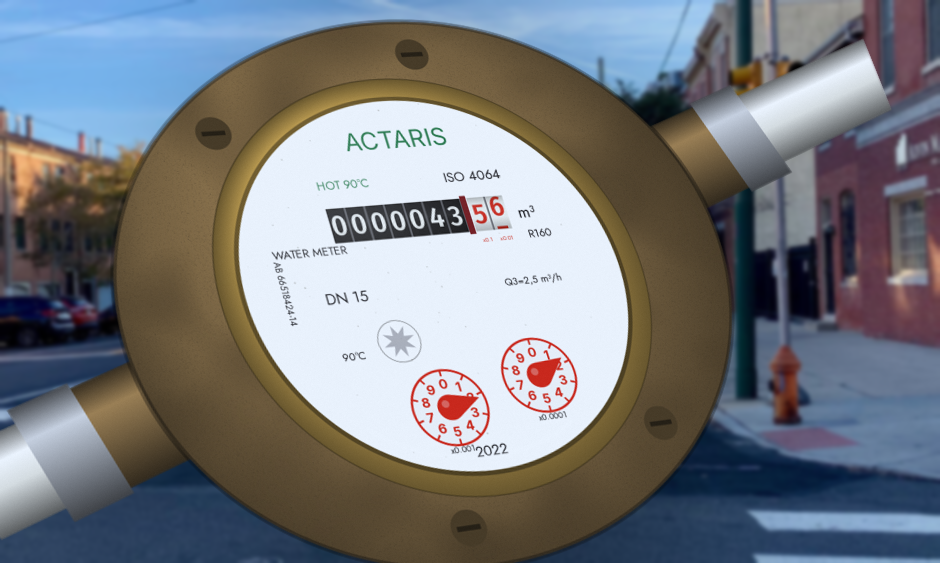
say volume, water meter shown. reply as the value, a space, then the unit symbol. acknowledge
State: 43.5621 m³
